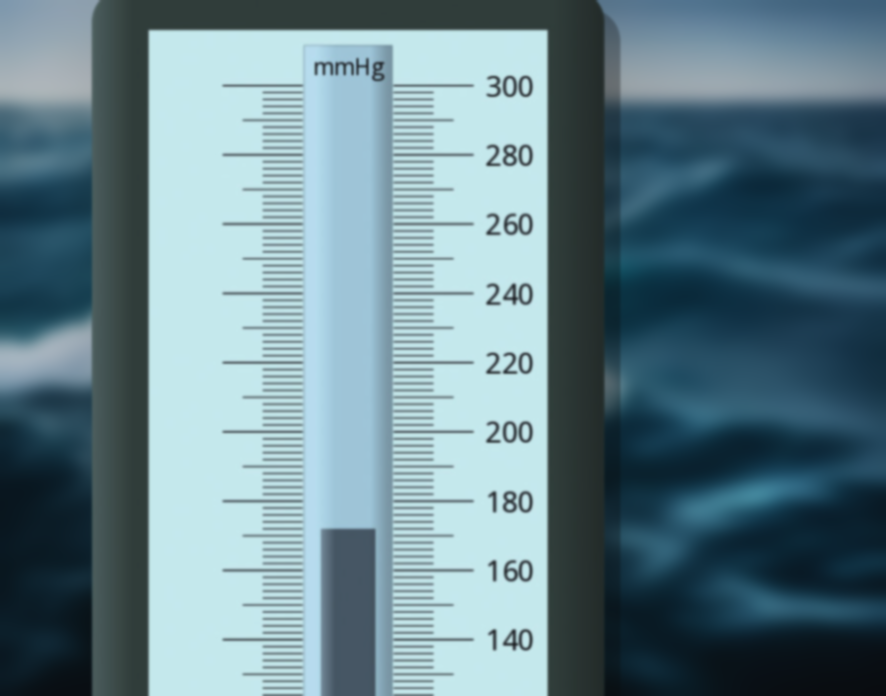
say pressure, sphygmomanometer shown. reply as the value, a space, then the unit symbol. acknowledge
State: 172 mmHg
